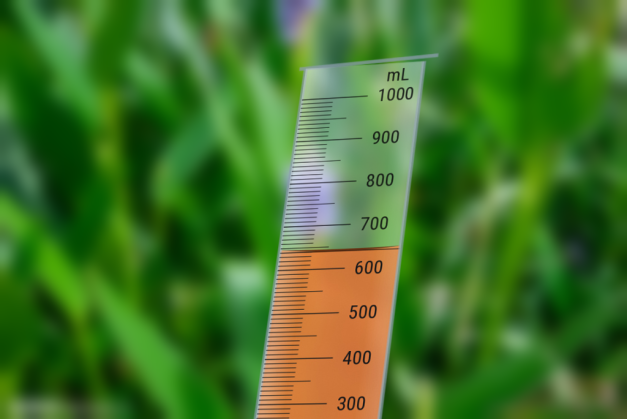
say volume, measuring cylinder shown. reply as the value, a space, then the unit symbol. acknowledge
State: 640 mL
